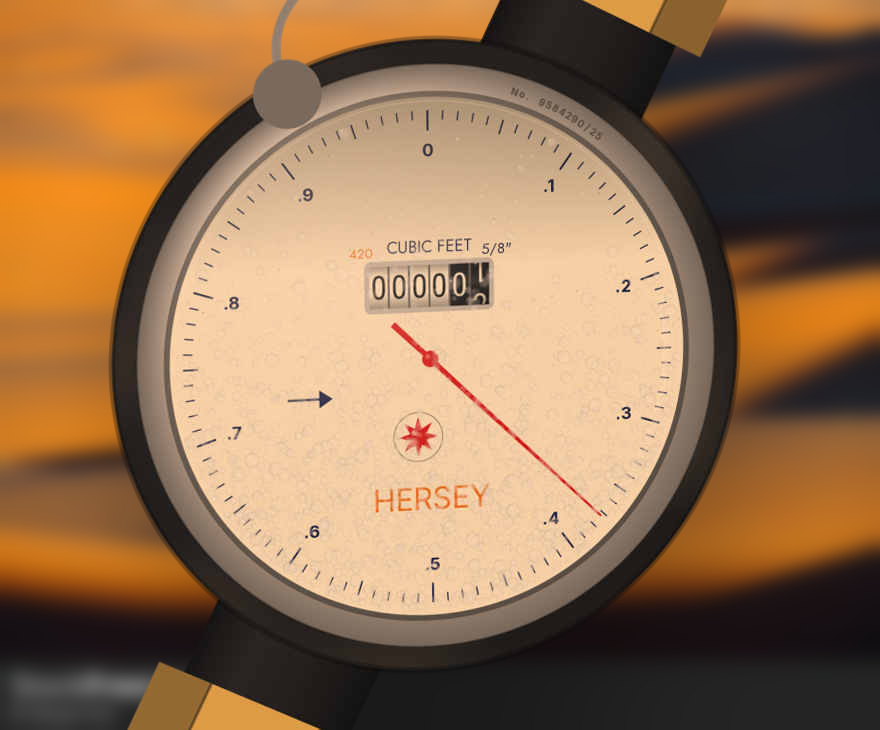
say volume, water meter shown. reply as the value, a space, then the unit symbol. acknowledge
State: 1.37 ft³
